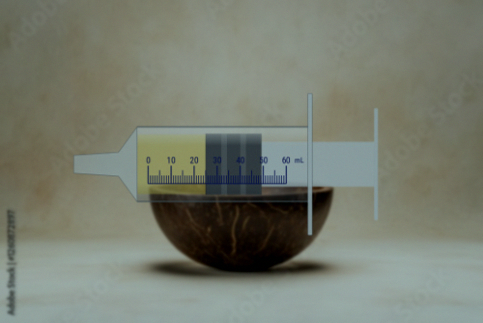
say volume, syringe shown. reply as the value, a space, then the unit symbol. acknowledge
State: 25 mL
